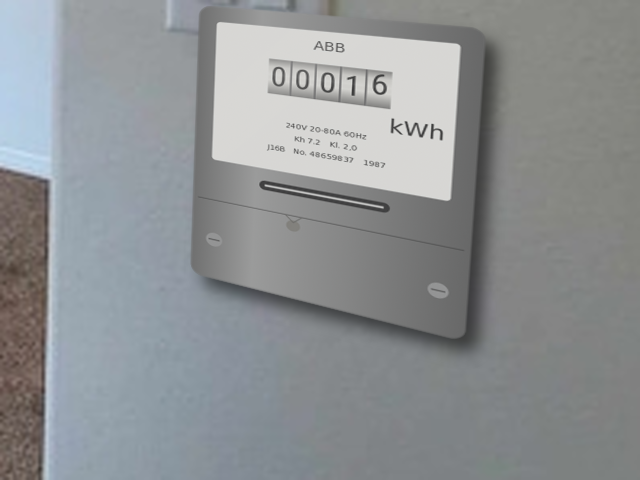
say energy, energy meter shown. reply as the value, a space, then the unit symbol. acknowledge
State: 16 kWh
